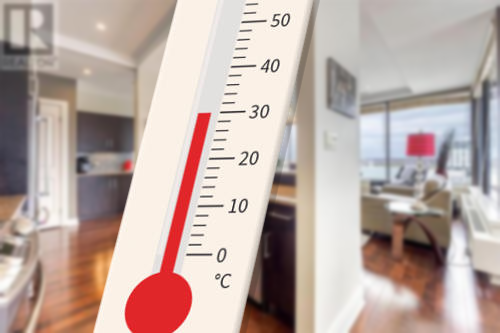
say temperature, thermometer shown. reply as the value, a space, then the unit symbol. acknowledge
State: 30 °C
